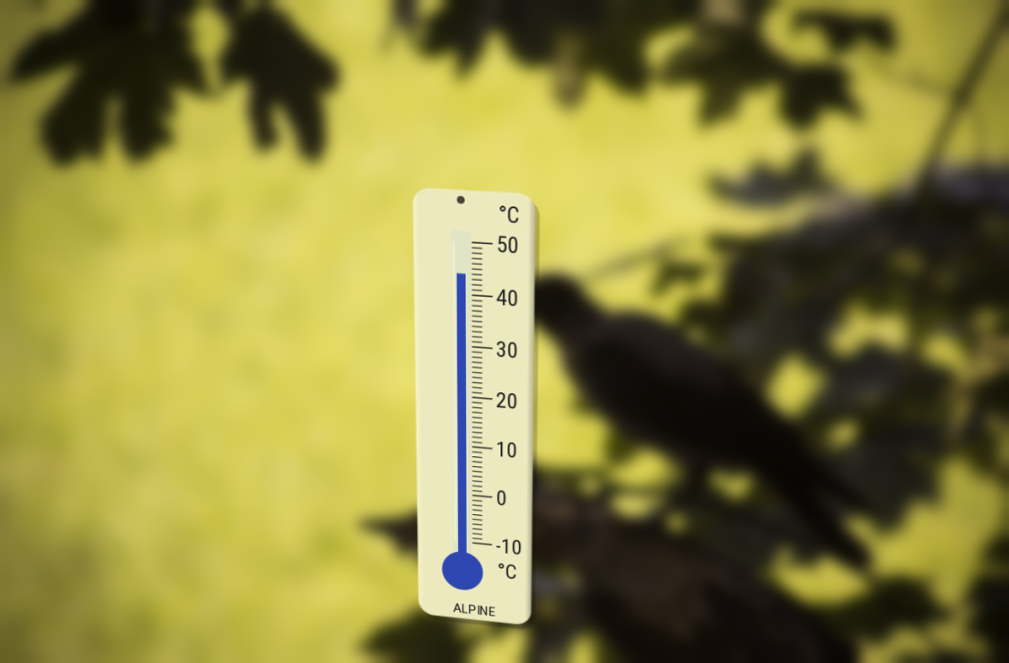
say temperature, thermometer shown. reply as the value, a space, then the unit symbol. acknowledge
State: 44 °C
